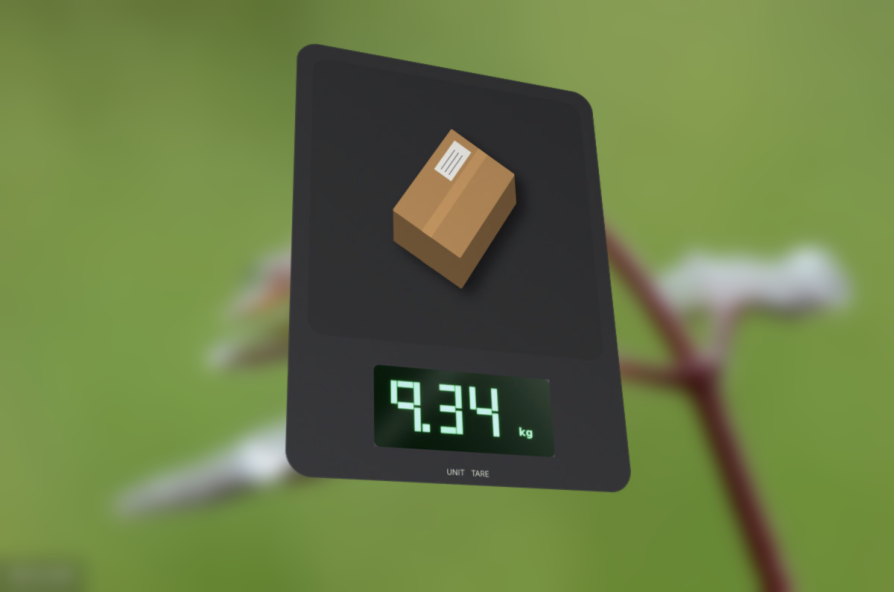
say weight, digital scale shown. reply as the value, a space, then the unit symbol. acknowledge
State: 9.34 kg
